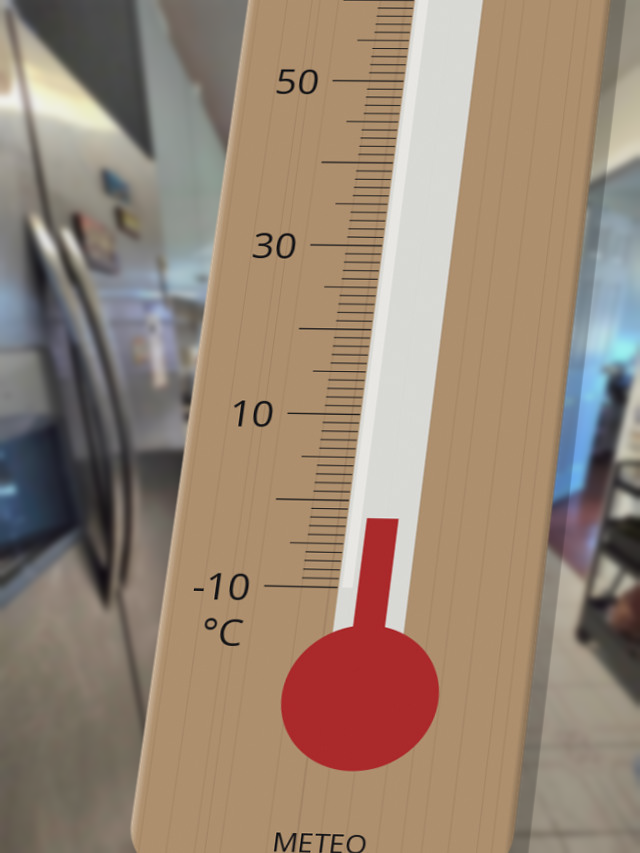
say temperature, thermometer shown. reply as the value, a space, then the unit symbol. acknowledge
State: -2 °C
